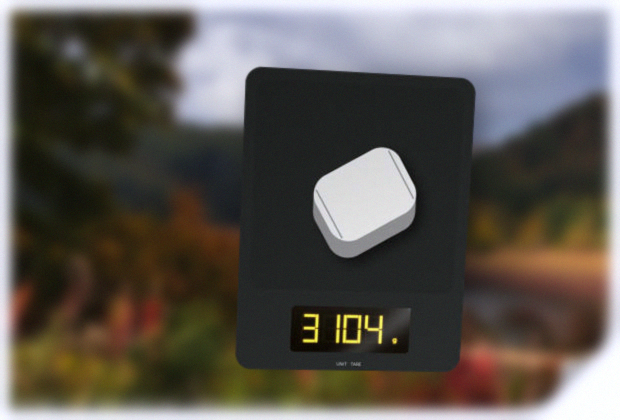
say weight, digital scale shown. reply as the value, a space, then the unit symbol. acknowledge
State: 3104 g
